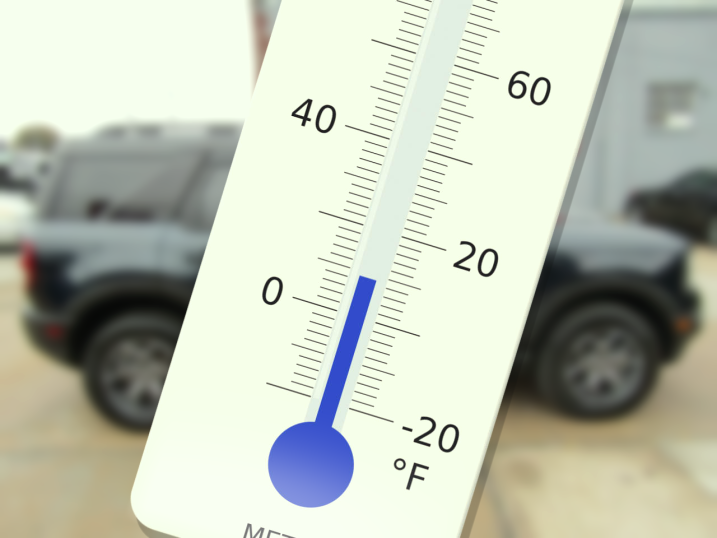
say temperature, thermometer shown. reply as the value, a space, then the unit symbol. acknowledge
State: 9 °F
